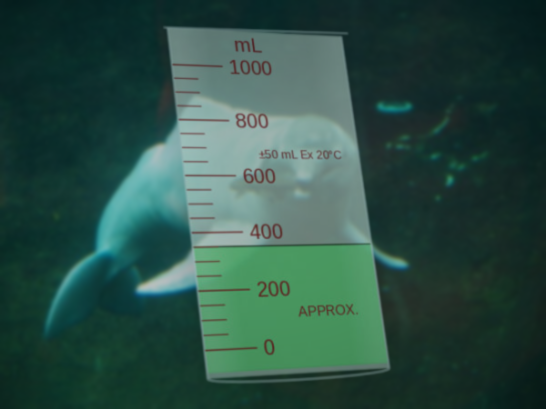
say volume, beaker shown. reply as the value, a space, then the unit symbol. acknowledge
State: 350 mL
